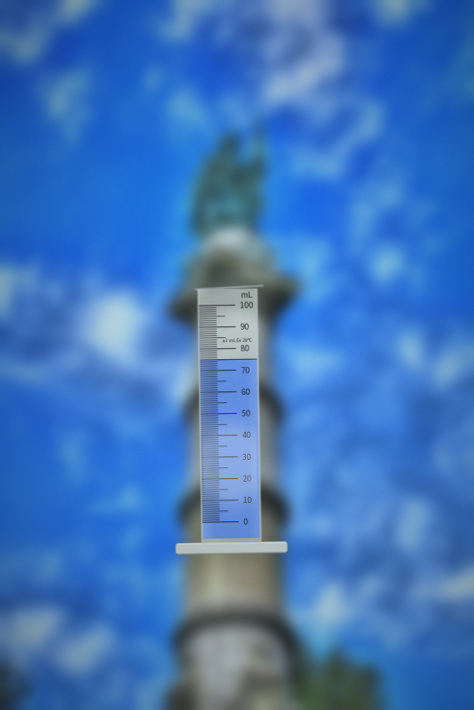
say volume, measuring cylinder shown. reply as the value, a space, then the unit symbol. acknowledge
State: 75 mL
